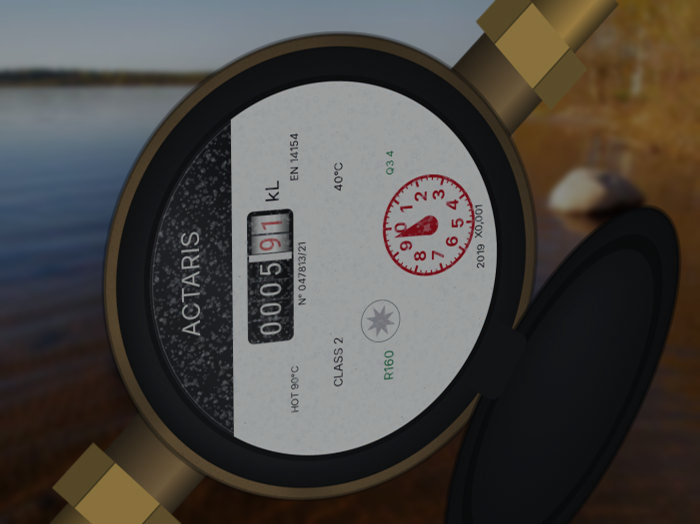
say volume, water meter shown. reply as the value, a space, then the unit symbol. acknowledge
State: 5.909 kL
